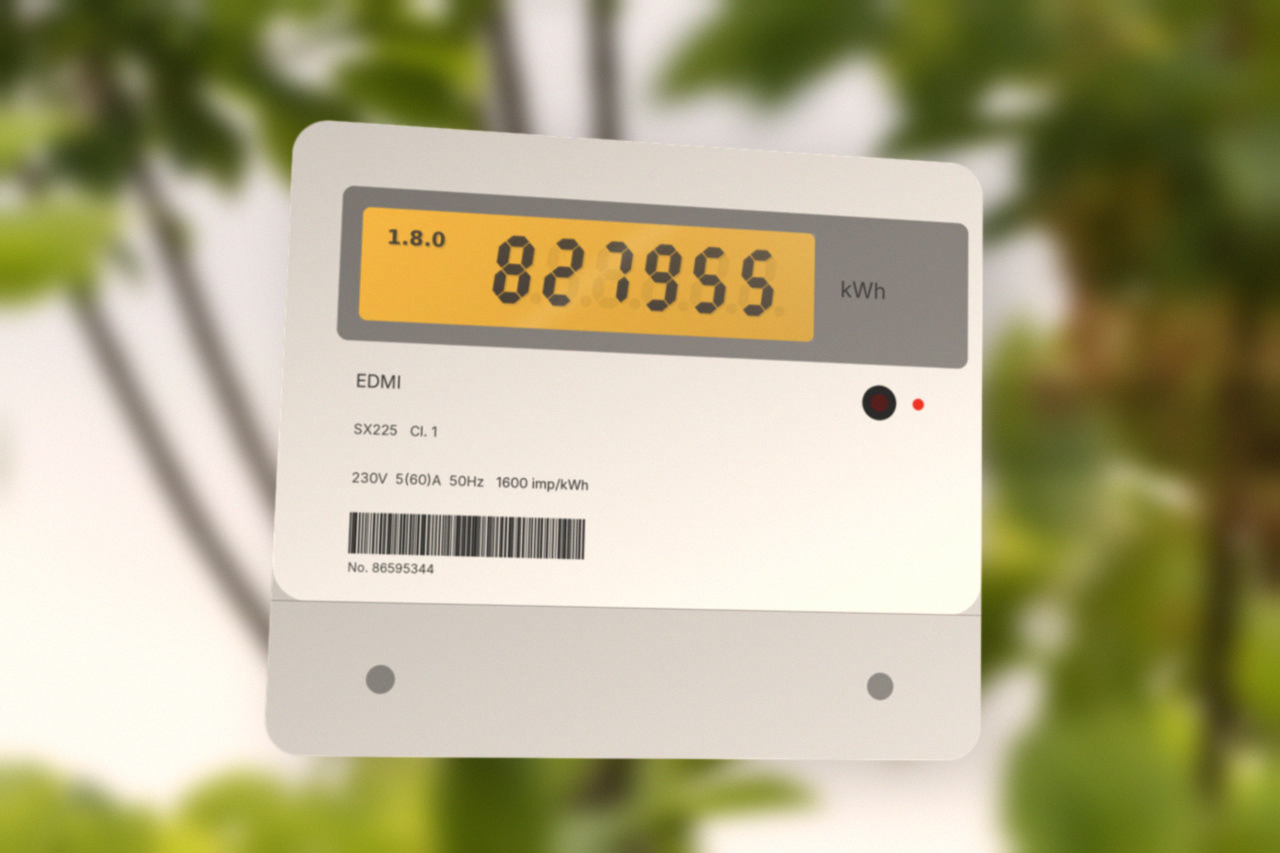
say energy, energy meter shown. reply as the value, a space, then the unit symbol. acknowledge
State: 827955 kWh
